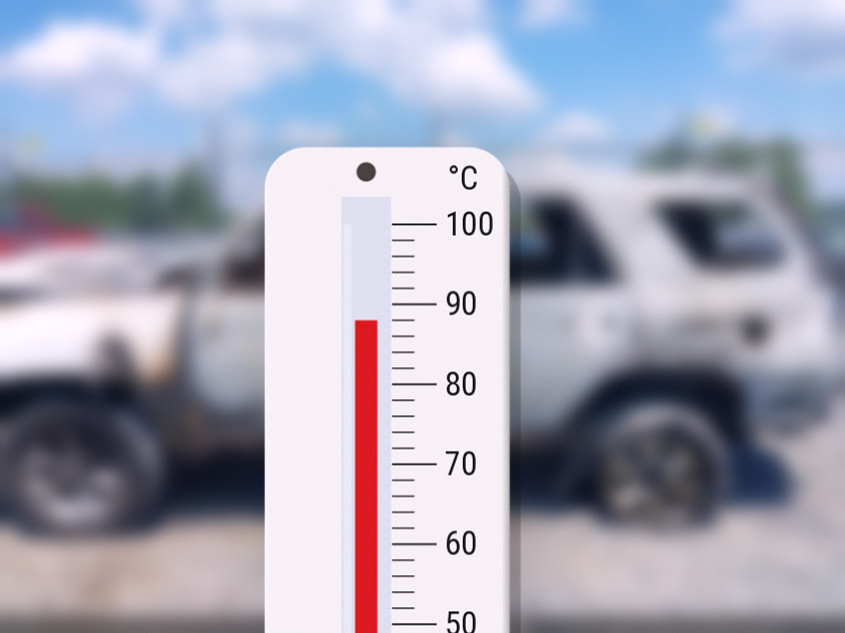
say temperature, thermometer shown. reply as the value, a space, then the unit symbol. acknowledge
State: 88 °C
